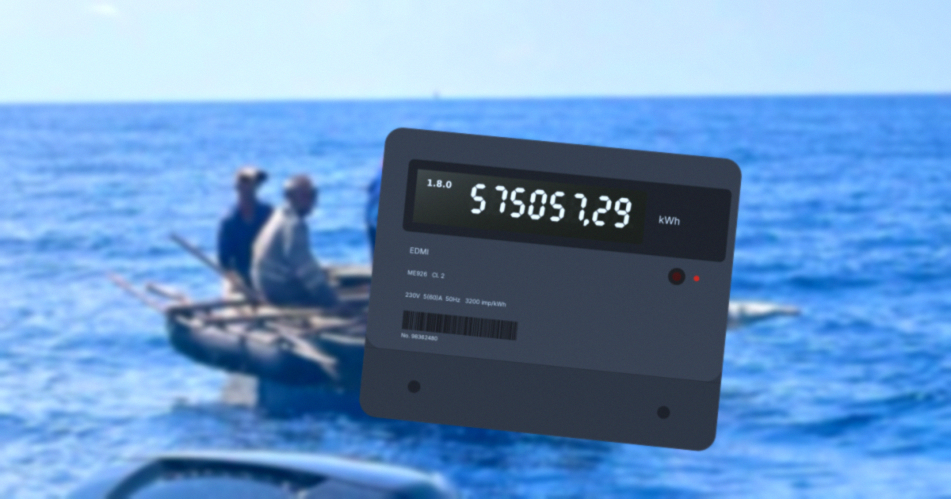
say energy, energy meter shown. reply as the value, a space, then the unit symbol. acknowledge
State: 575057.29 kWh
